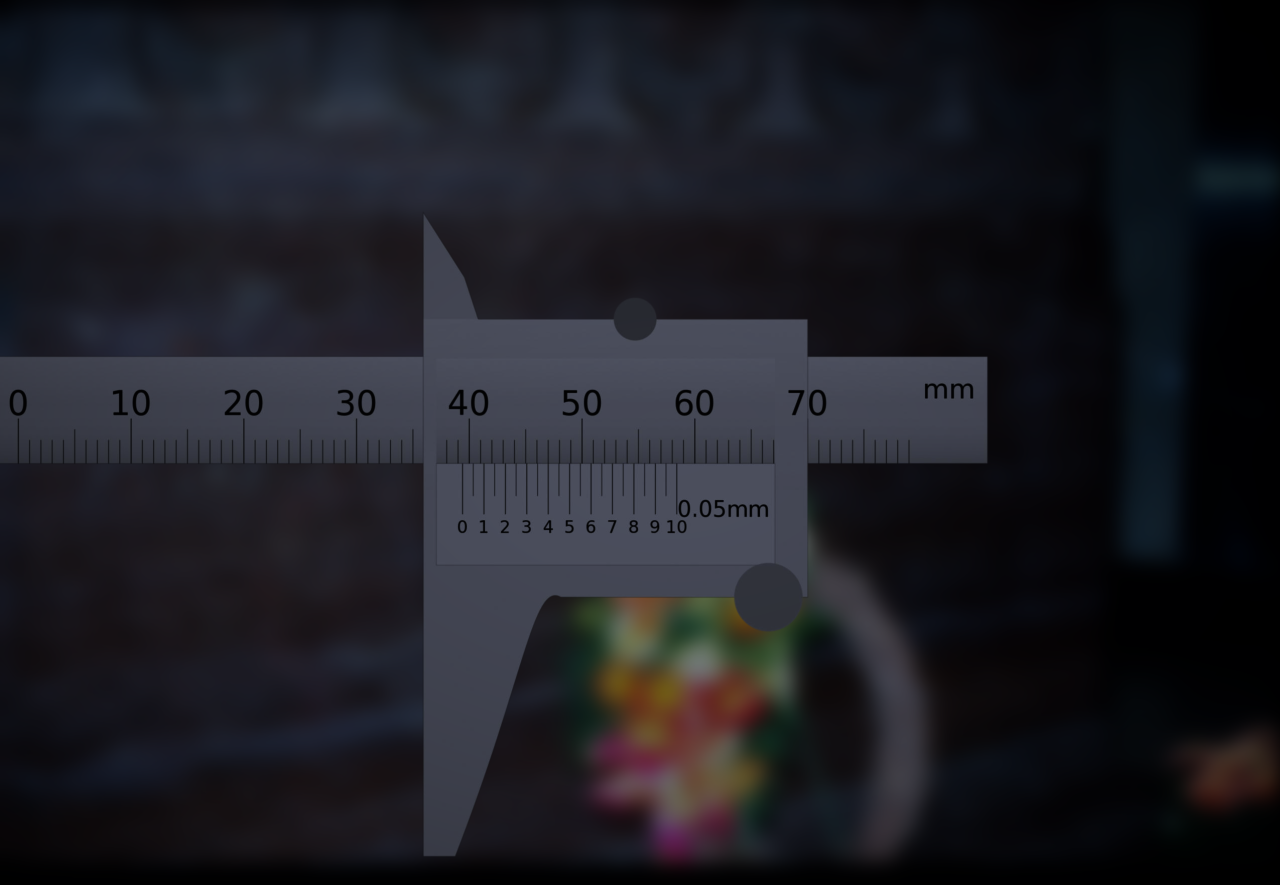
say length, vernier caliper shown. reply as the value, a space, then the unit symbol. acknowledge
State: 39.4 mm
